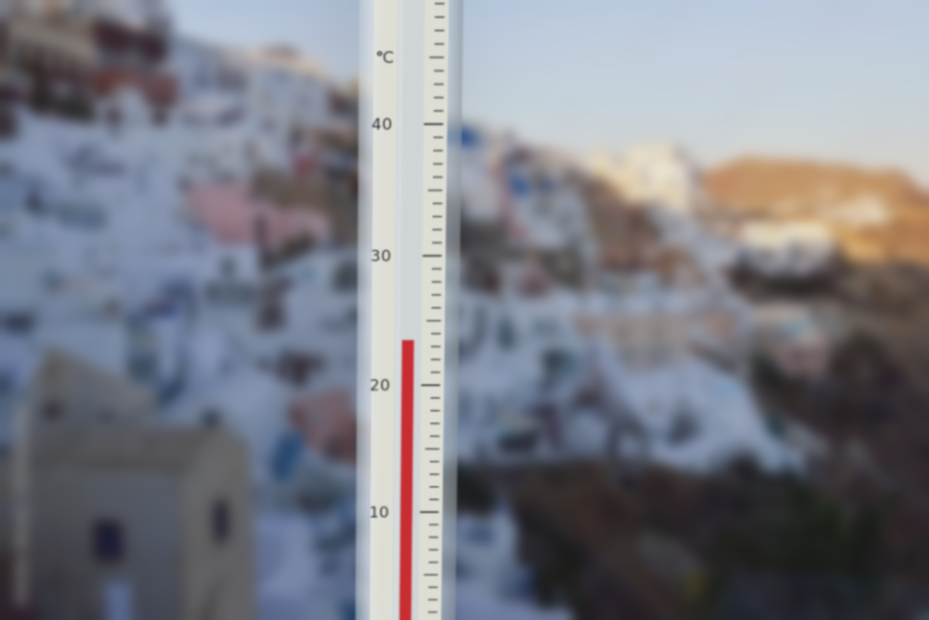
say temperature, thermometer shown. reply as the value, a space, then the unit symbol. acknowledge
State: 23.5 °C
